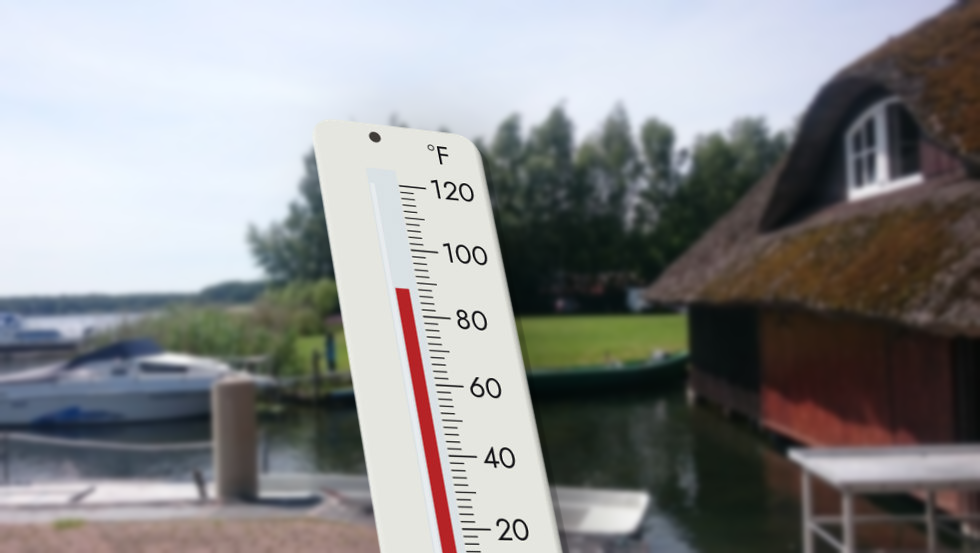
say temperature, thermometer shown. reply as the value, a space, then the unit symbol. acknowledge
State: 88 °F
